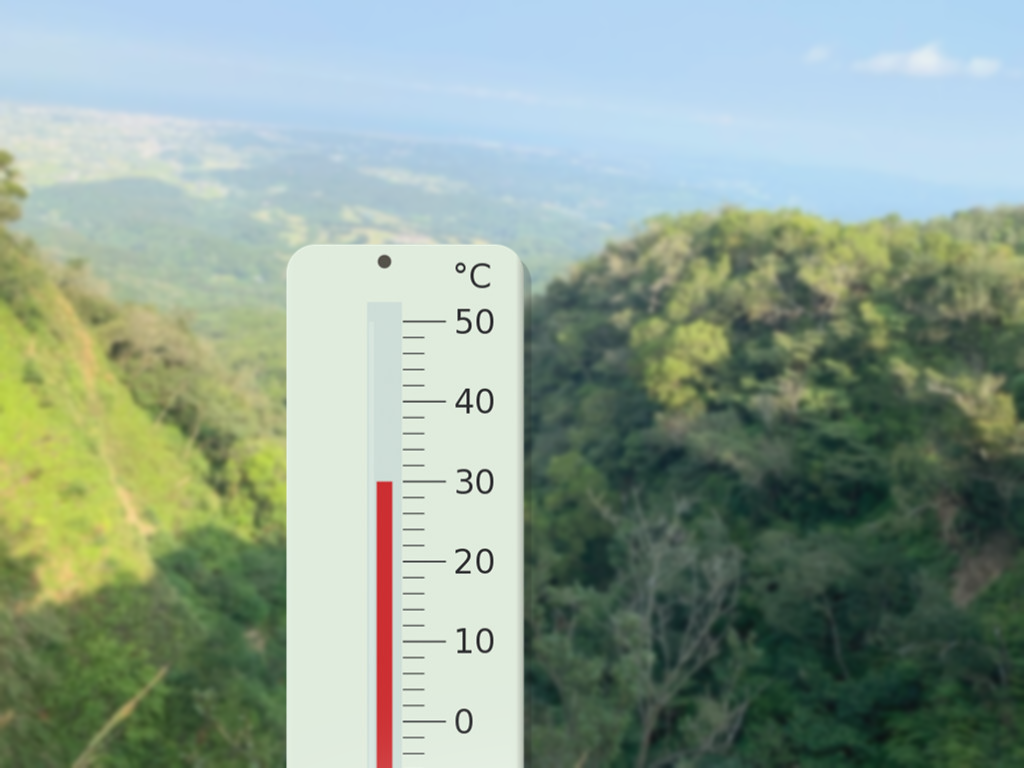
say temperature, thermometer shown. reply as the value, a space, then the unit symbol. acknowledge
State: 30 °C
